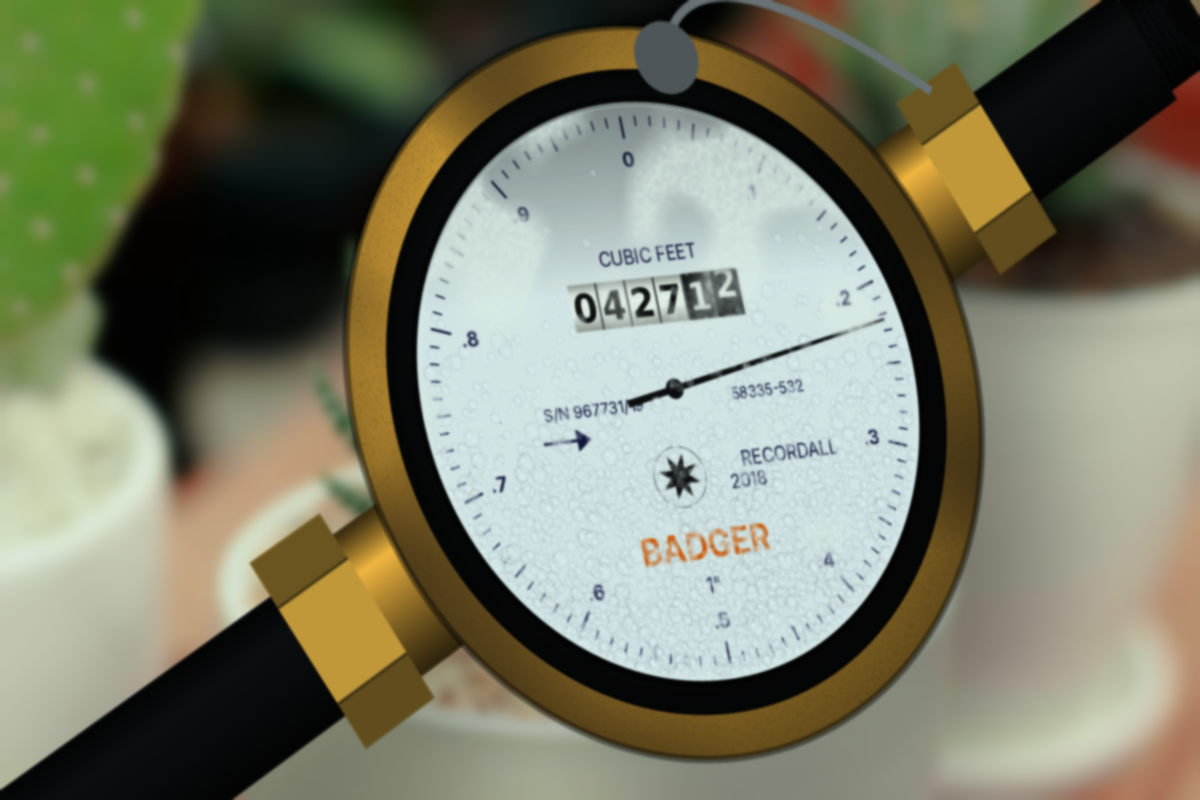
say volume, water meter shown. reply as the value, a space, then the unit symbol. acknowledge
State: 42712.22 ft³
